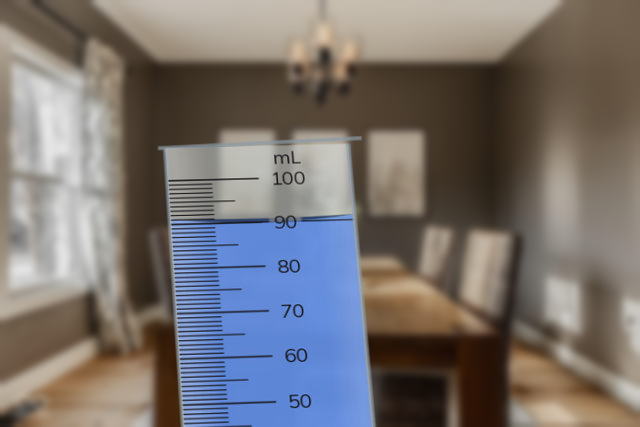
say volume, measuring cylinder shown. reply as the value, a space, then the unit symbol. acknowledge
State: 90 mL
